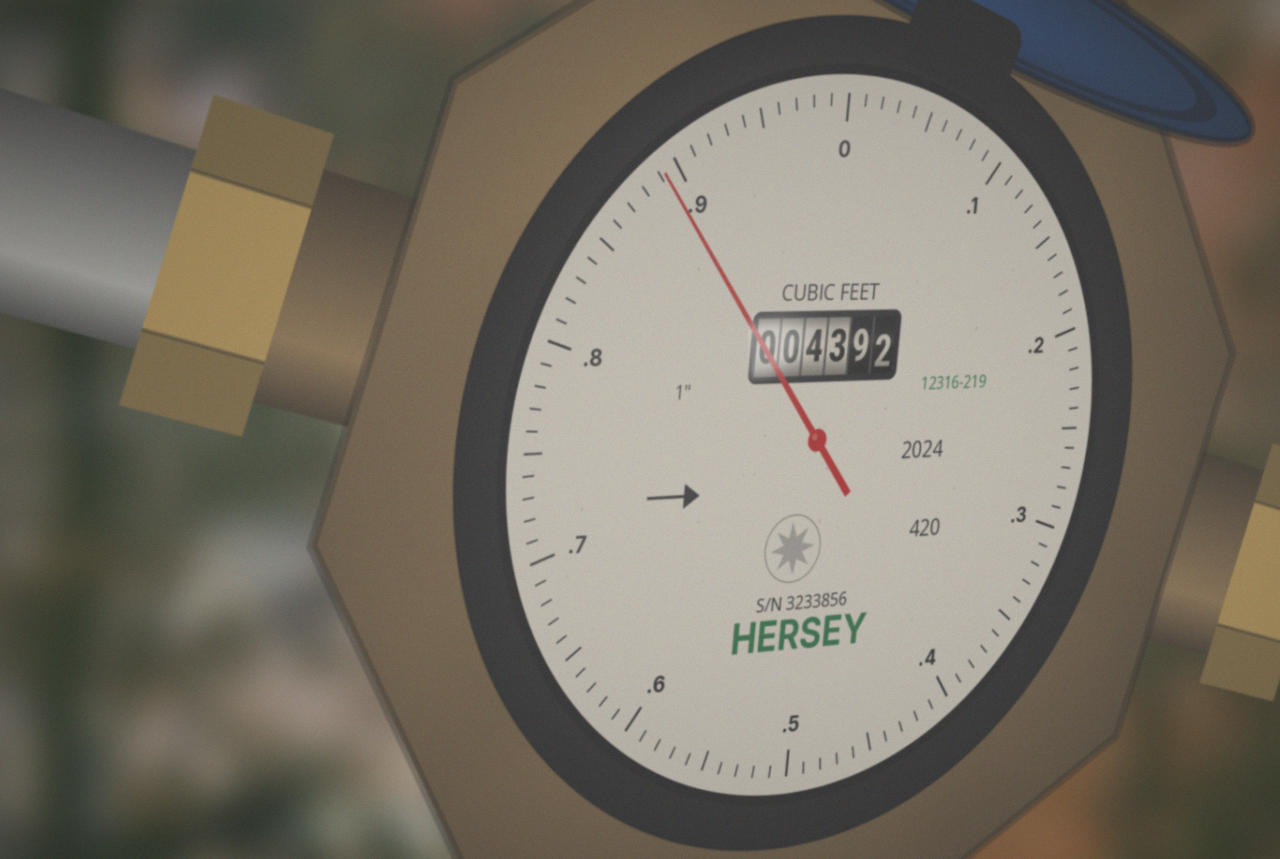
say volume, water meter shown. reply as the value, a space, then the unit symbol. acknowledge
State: 4391.89 ft³
